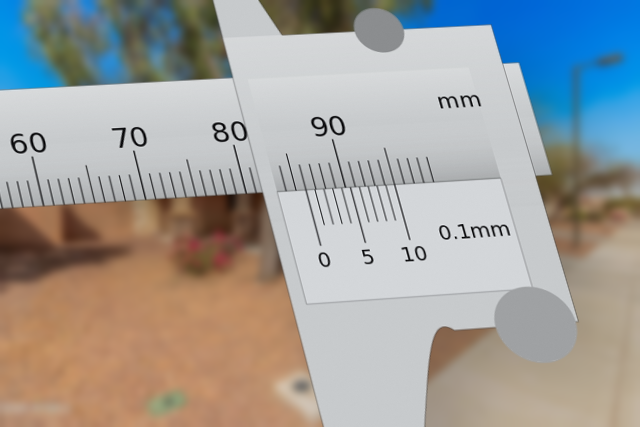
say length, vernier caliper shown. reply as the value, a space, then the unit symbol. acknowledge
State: 86.0 mm
